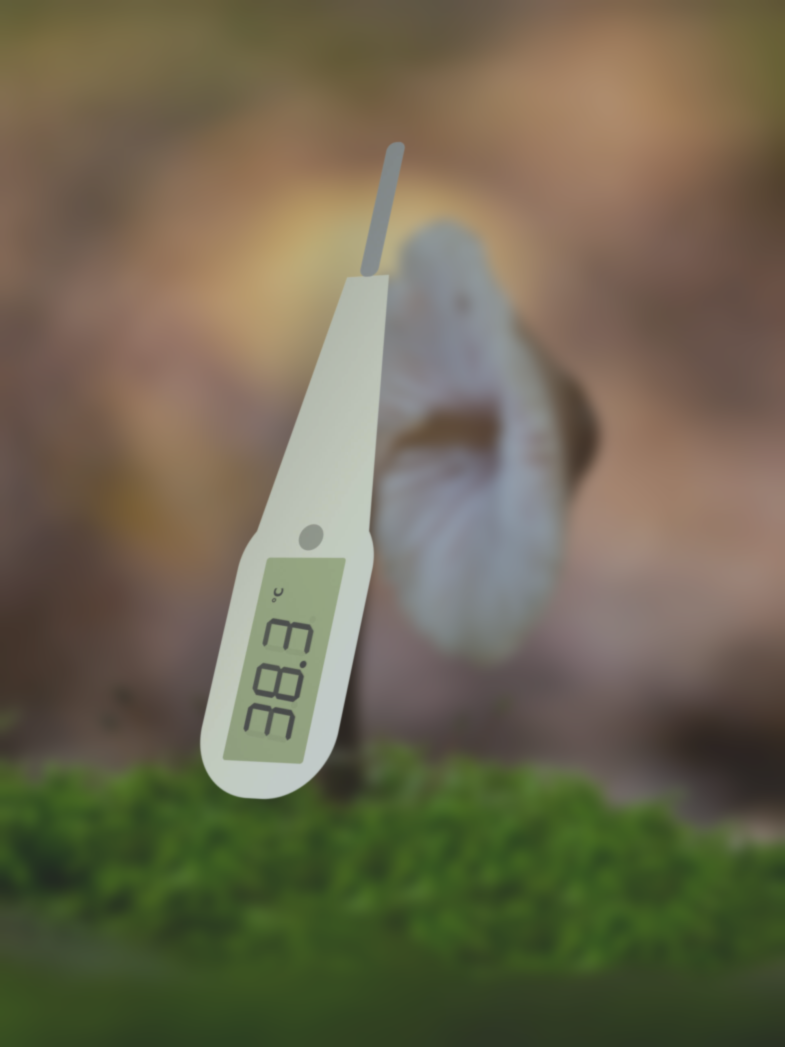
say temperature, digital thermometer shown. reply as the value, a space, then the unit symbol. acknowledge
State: 38.3 °C
